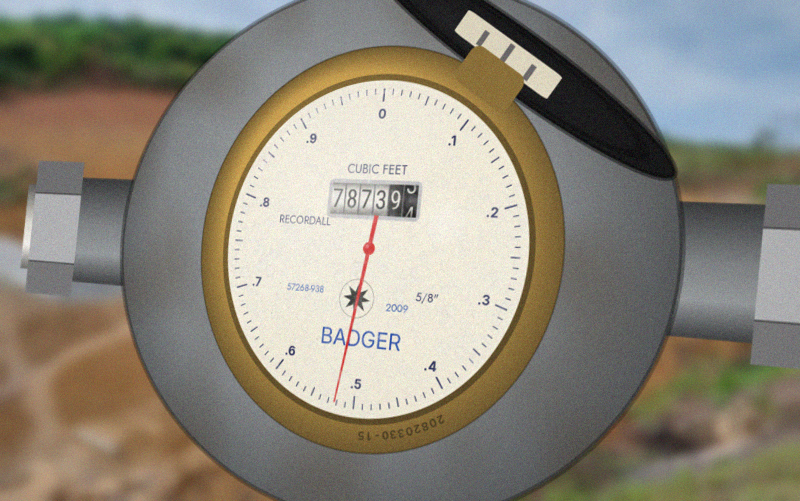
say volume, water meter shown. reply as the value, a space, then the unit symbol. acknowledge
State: 787393.52 ft³
